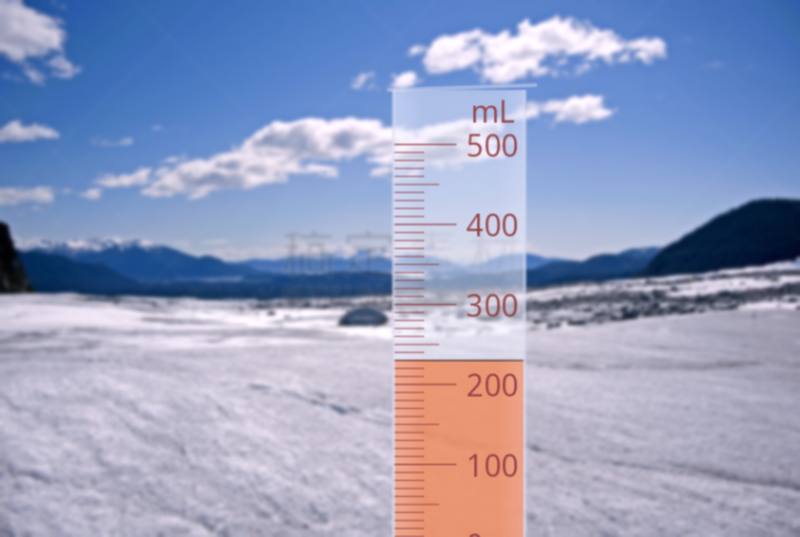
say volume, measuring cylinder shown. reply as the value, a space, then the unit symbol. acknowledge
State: 230 mL
